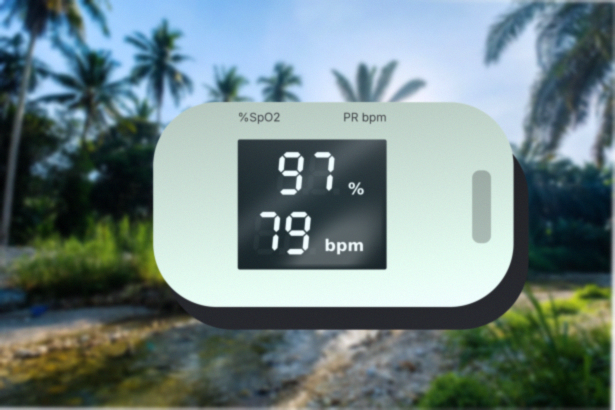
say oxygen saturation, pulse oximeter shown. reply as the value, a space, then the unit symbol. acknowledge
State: 97 %
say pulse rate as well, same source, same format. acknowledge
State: 79 bpm
